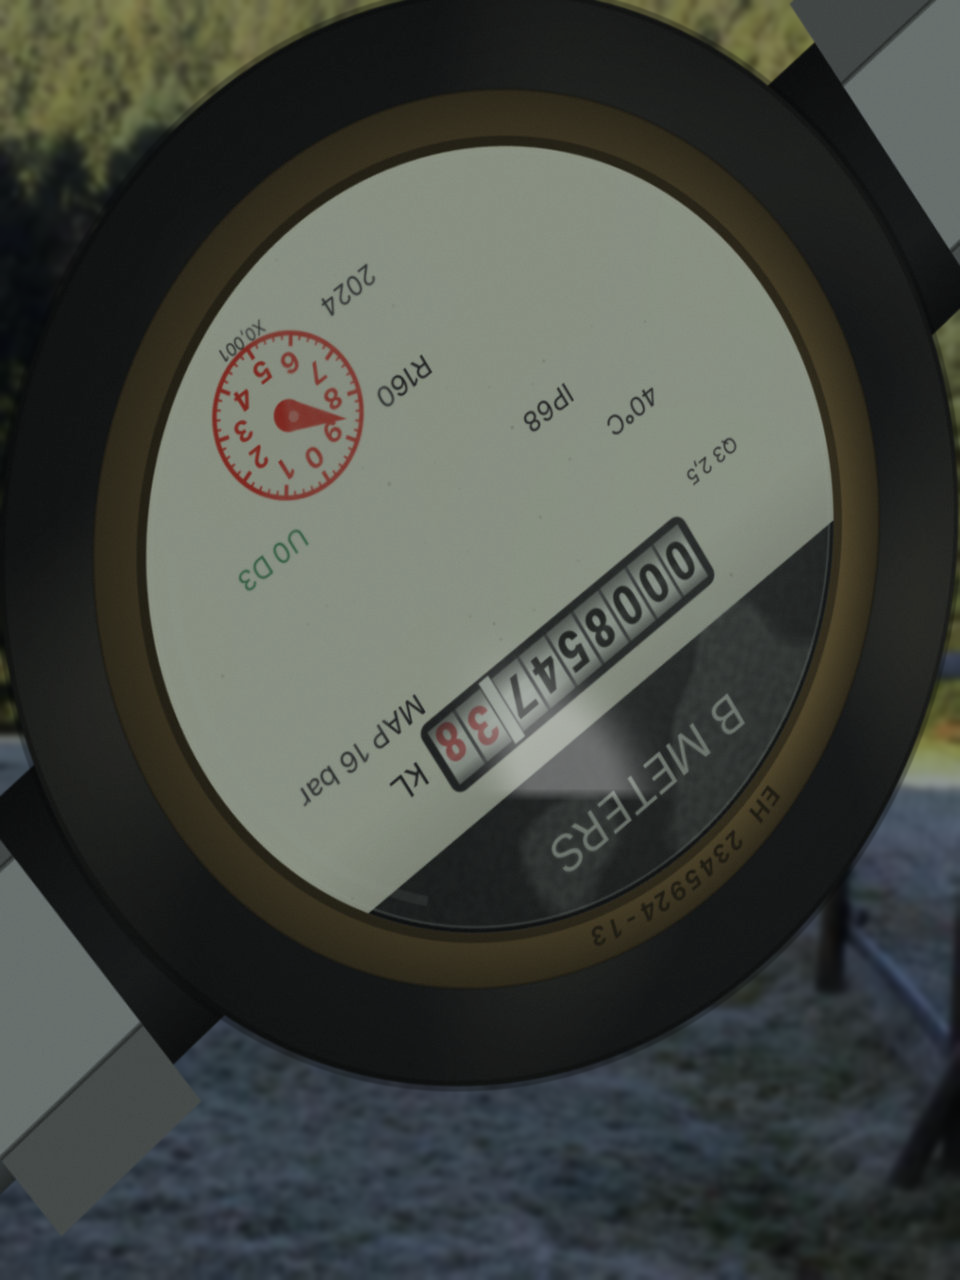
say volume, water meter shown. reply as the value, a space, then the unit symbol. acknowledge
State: 8547.378 kL
